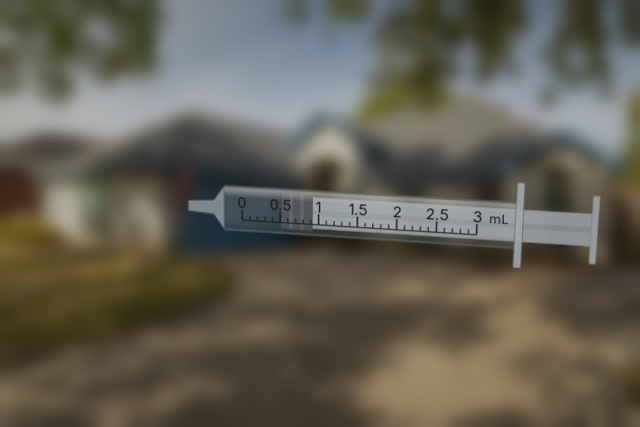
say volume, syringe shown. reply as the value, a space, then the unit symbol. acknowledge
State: 0.5 mL
